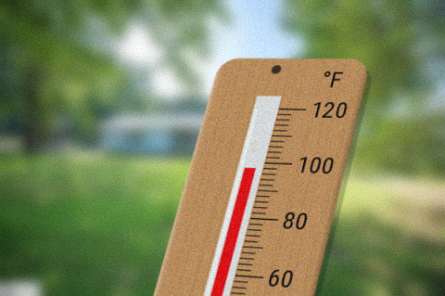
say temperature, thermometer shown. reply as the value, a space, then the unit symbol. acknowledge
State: 98 °F
